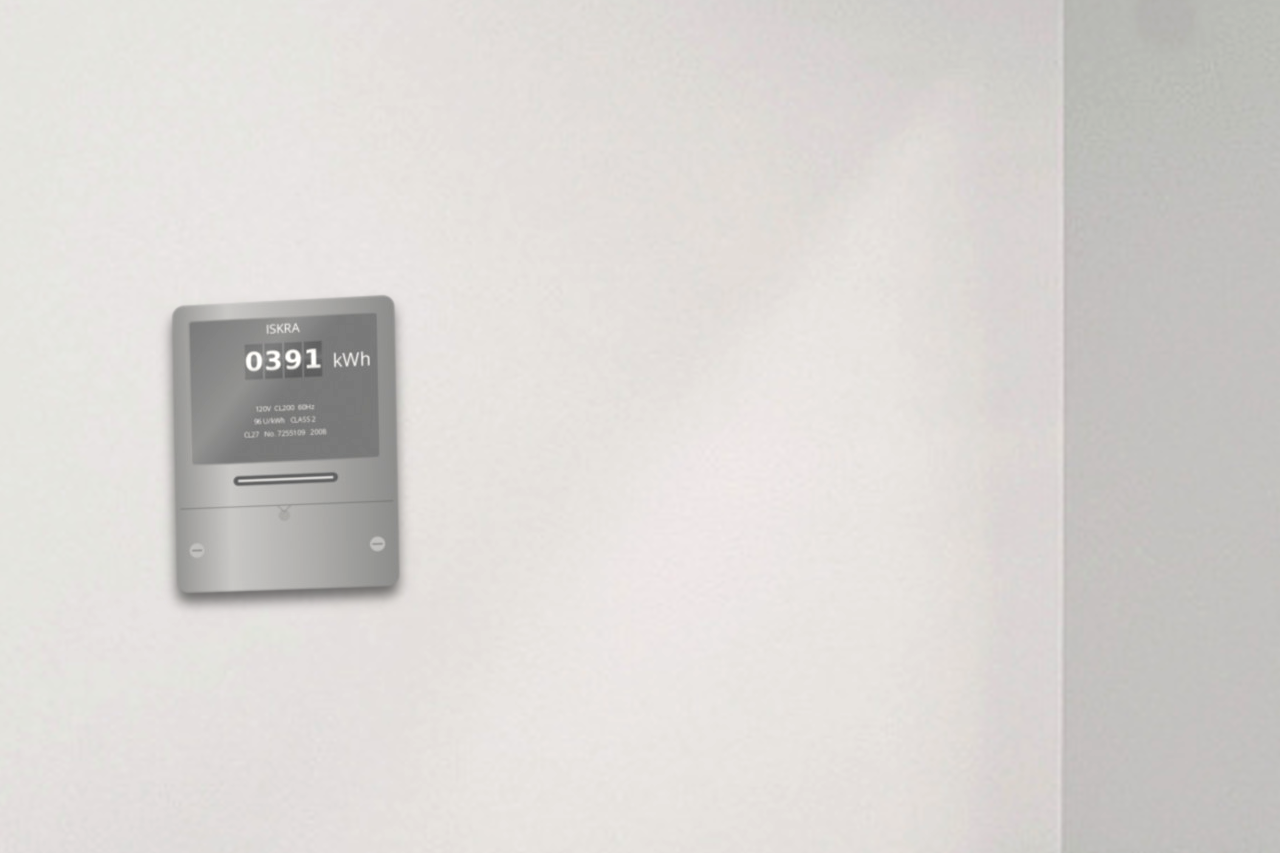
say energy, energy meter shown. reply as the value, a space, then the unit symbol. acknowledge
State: 391 kWh
